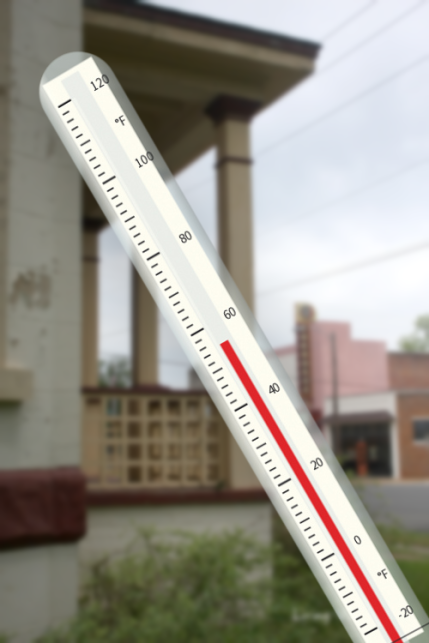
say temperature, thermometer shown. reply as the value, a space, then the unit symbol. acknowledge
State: 55 °F
